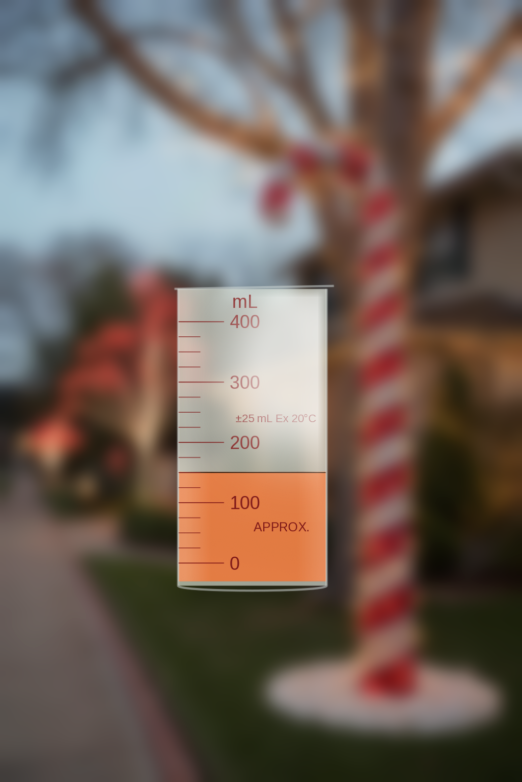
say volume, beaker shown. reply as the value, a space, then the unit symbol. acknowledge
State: 150 mL
